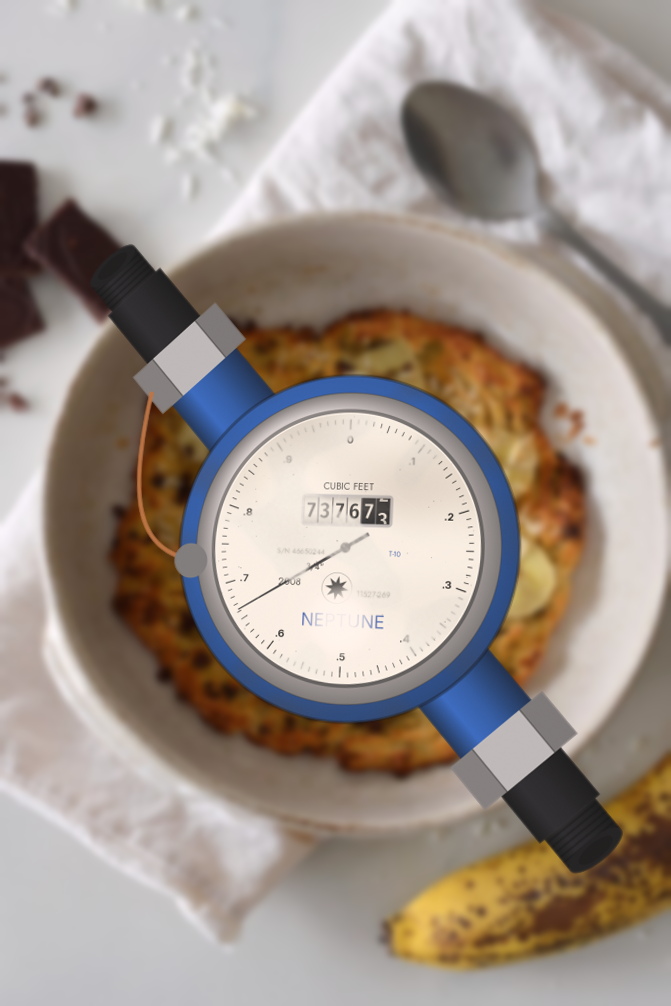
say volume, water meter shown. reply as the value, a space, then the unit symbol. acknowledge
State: 737672.66 ft³
